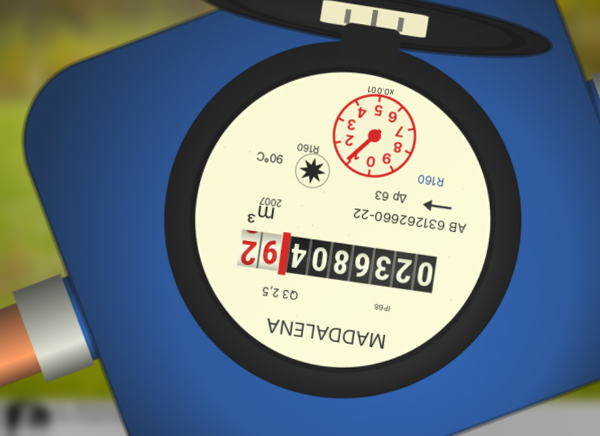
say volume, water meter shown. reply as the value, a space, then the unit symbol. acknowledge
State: 236804.921 m³
